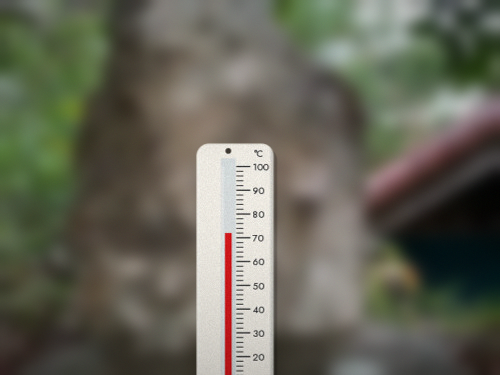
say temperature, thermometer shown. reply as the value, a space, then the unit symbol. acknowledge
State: 72 °C
